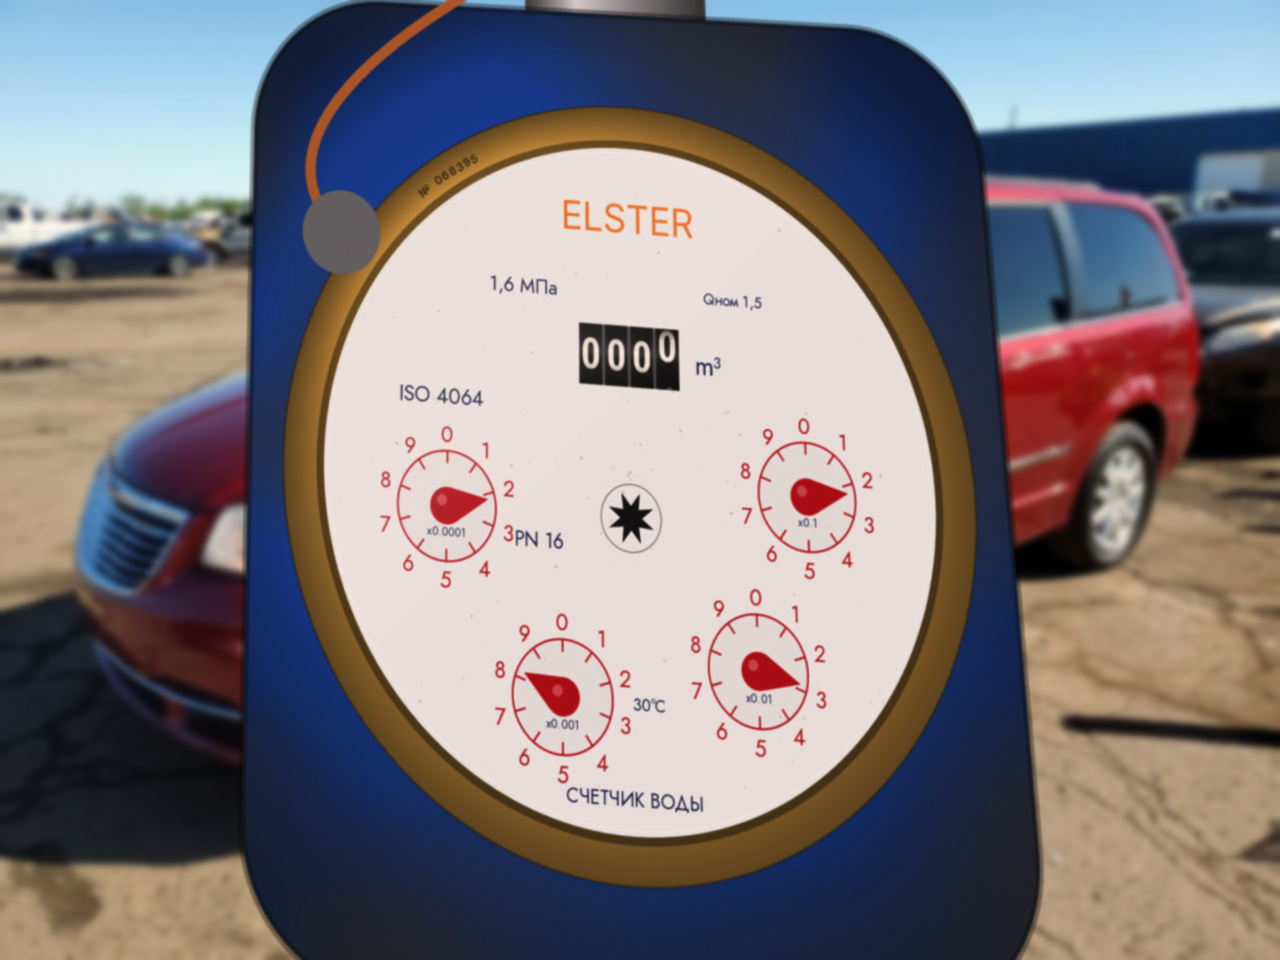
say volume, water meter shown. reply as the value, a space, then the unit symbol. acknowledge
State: 0.2282 m³
